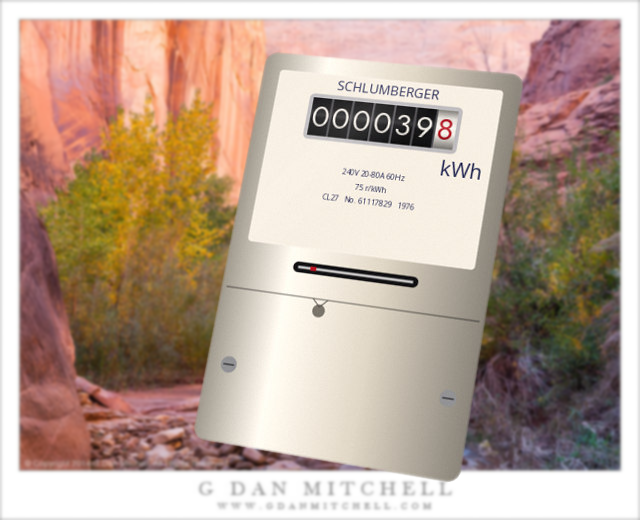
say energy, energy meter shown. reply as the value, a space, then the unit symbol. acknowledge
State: 39.8 kWh
